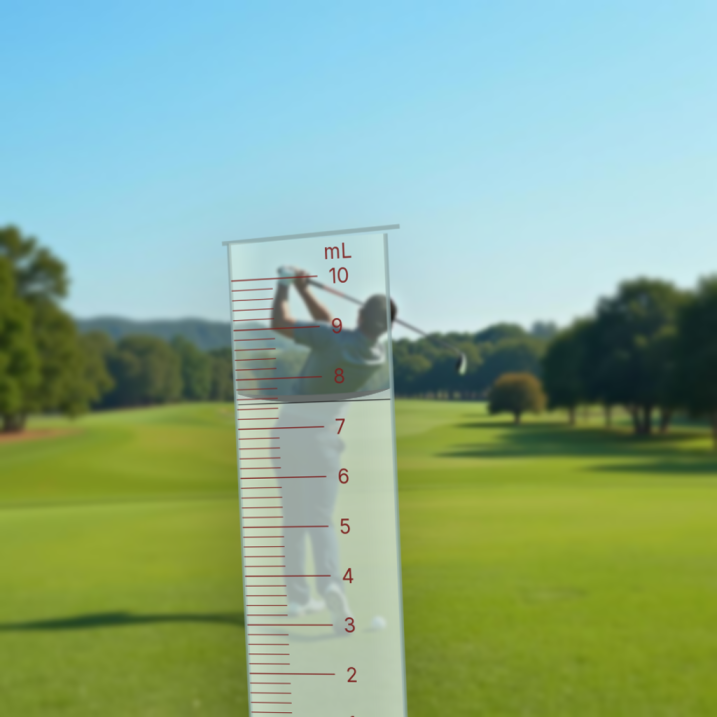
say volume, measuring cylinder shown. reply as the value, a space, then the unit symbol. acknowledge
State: 7.5 mL
